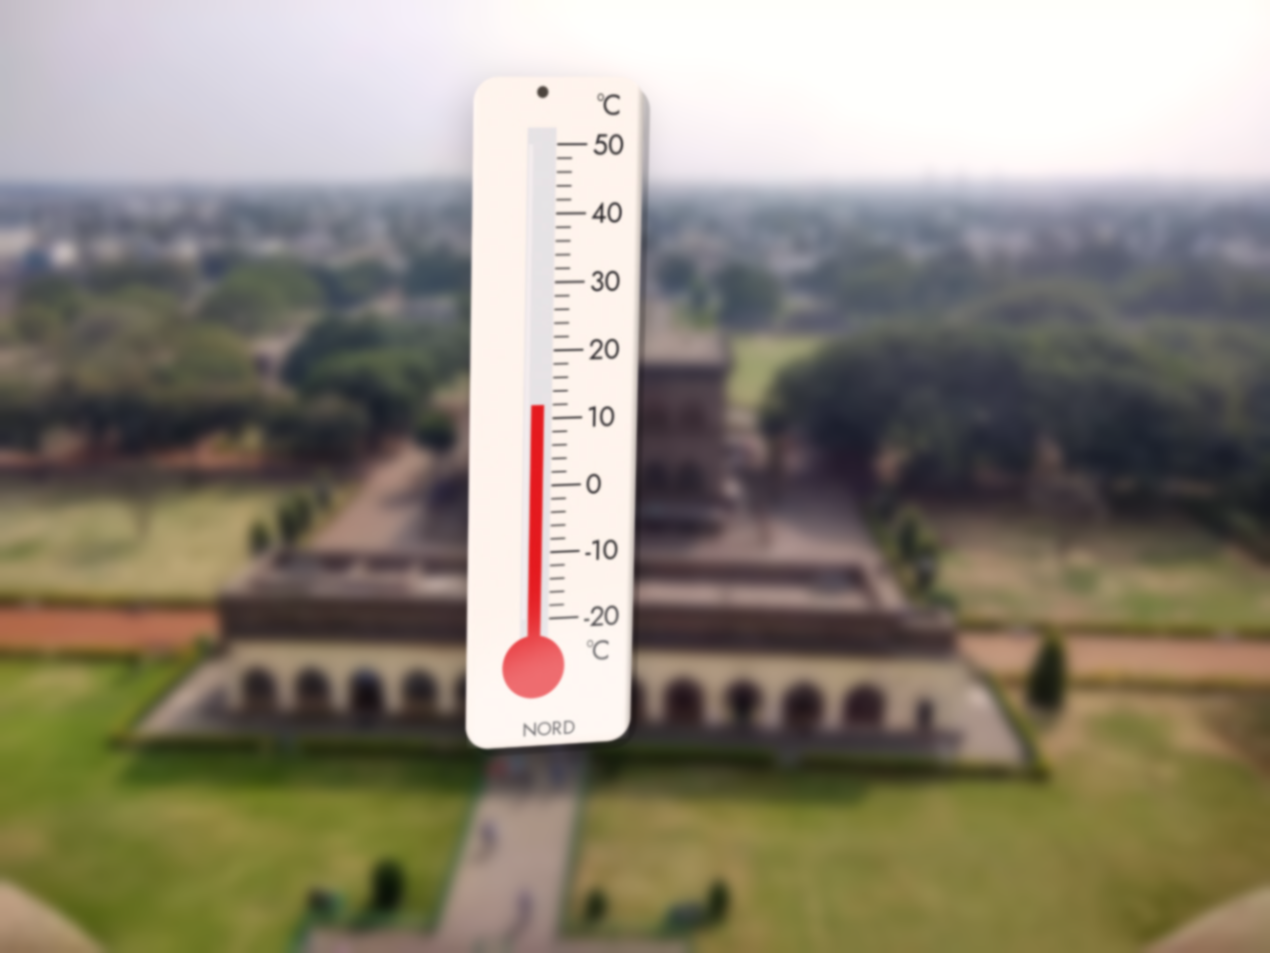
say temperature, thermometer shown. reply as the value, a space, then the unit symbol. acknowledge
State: 12 °C
